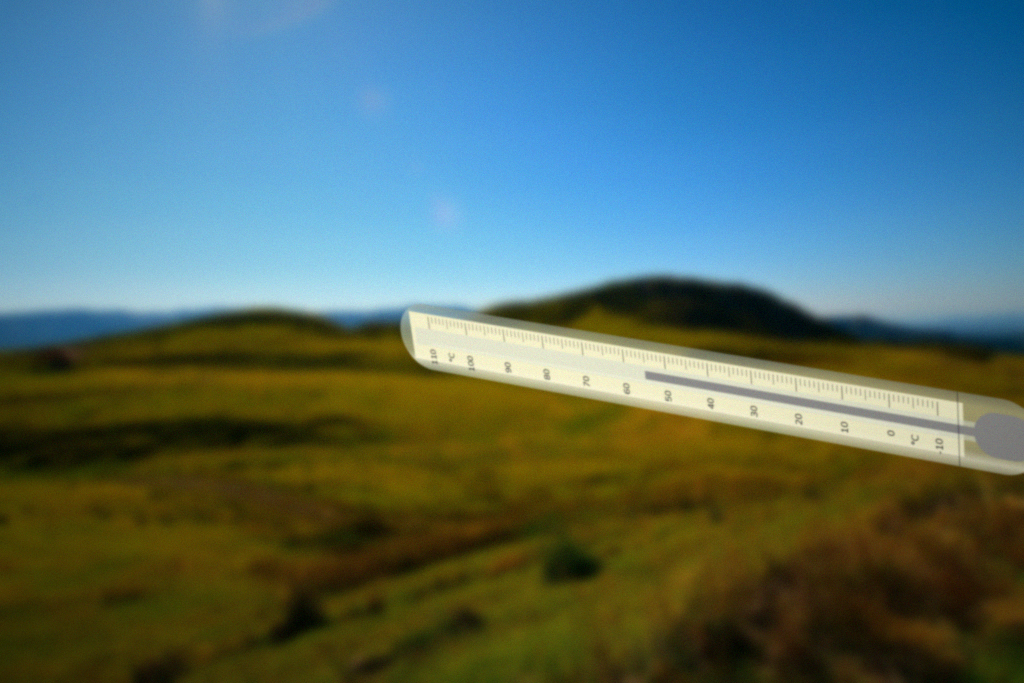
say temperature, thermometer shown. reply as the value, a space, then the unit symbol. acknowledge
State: 55 °C
